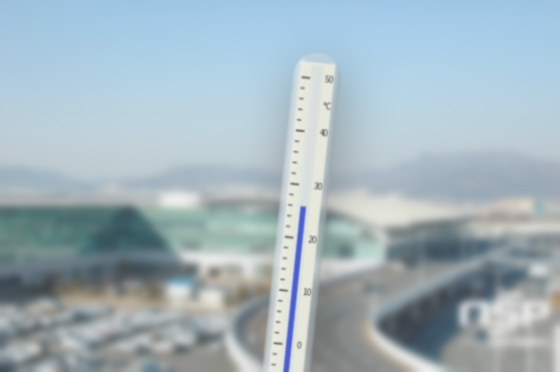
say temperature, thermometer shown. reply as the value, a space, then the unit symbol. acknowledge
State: 26 °C
